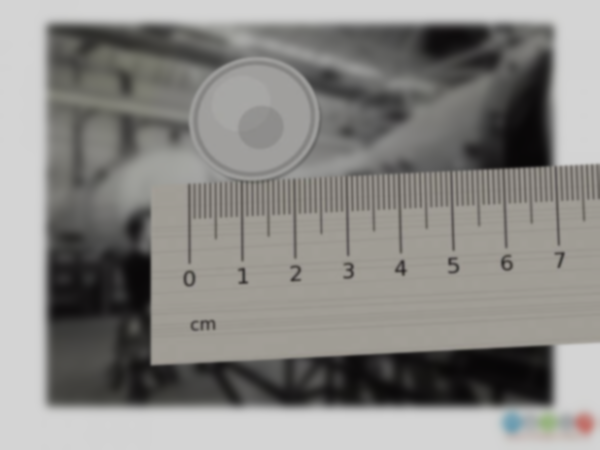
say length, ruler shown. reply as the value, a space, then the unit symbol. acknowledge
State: 2.5 cm
